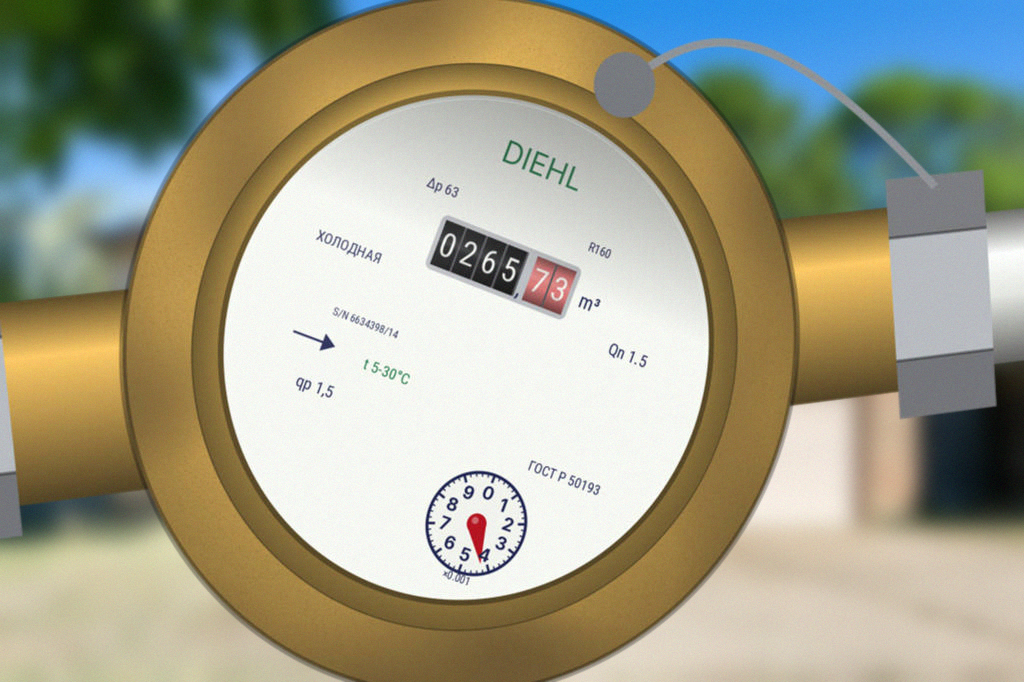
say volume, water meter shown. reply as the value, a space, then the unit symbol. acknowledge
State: 265.734 m³
